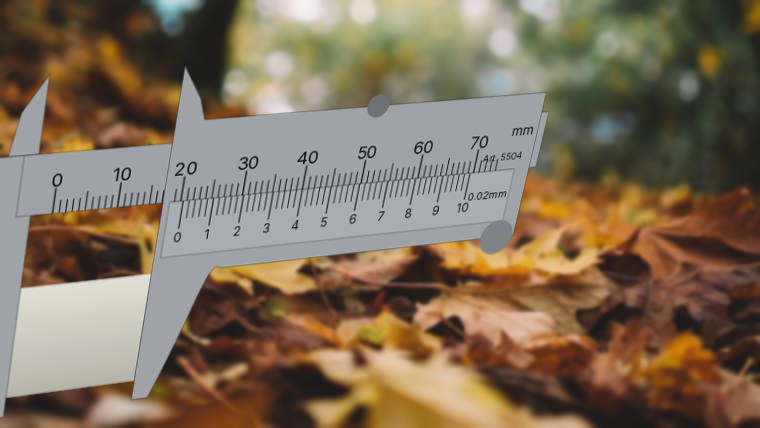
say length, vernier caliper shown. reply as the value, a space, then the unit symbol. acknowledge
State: 20.4 mm
